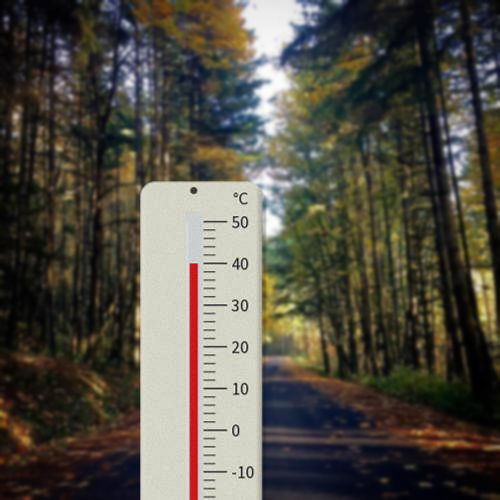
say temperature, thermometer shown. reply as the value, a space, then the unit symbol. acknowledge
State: 40 °C
